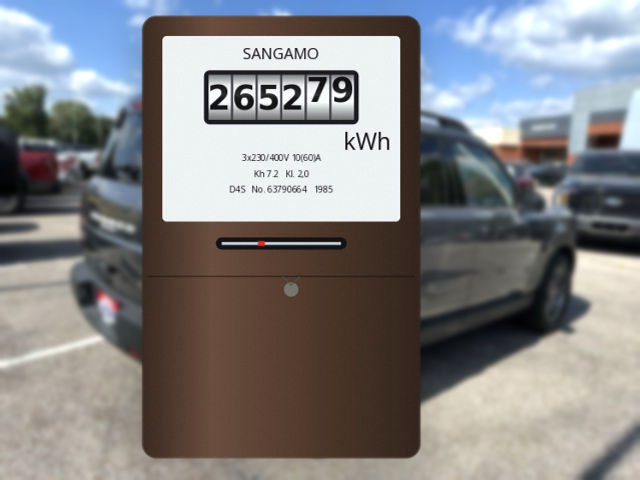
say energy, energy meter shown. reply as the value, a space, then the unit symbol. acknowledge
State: 265279 kWh
